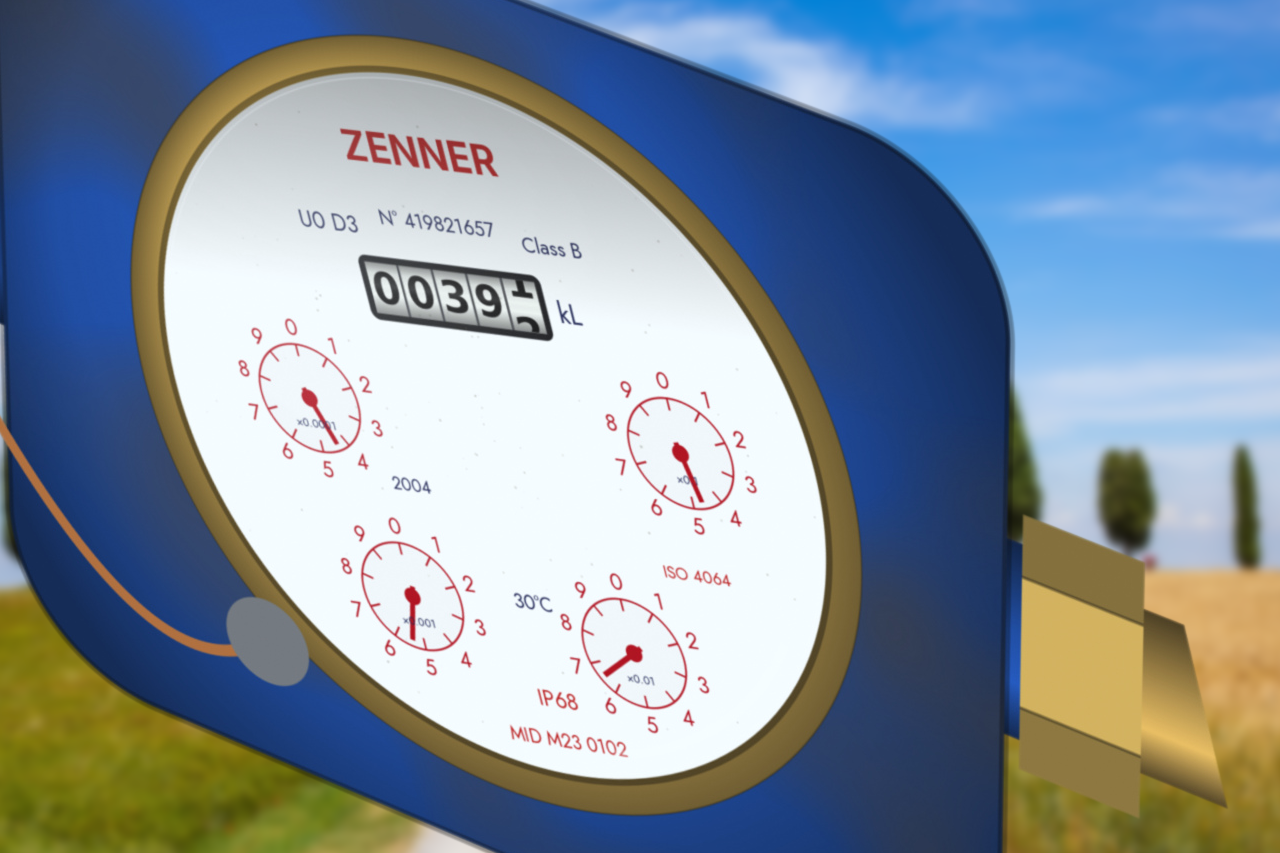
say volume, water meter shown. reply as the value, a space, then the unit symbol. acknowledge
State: 391.4654 kL
